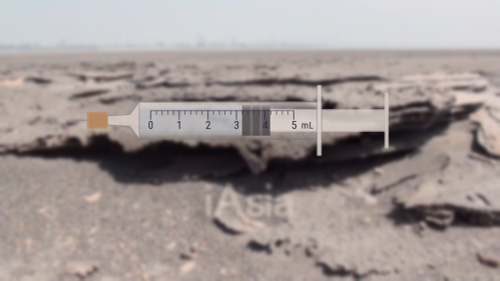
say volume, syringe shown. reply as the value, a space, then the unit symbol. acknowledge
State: 3.2 mL
